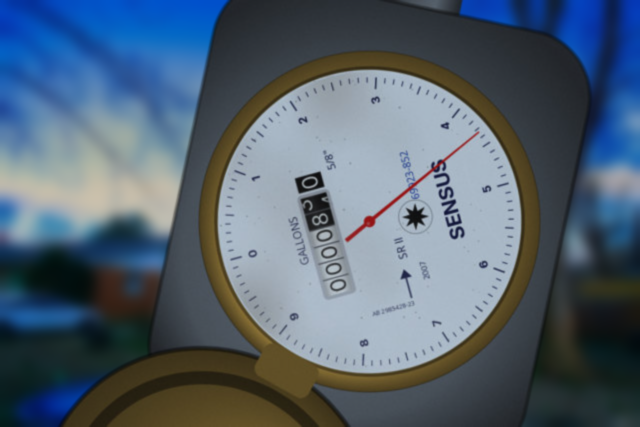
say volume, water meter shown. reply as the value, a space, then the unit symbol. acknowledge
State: 834.3 gal
